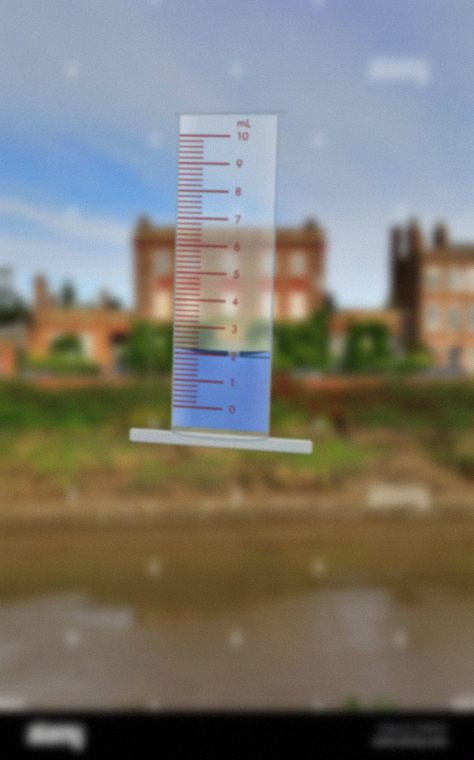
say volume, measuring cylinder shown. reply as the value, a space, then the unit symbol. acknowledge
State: 2 mL
